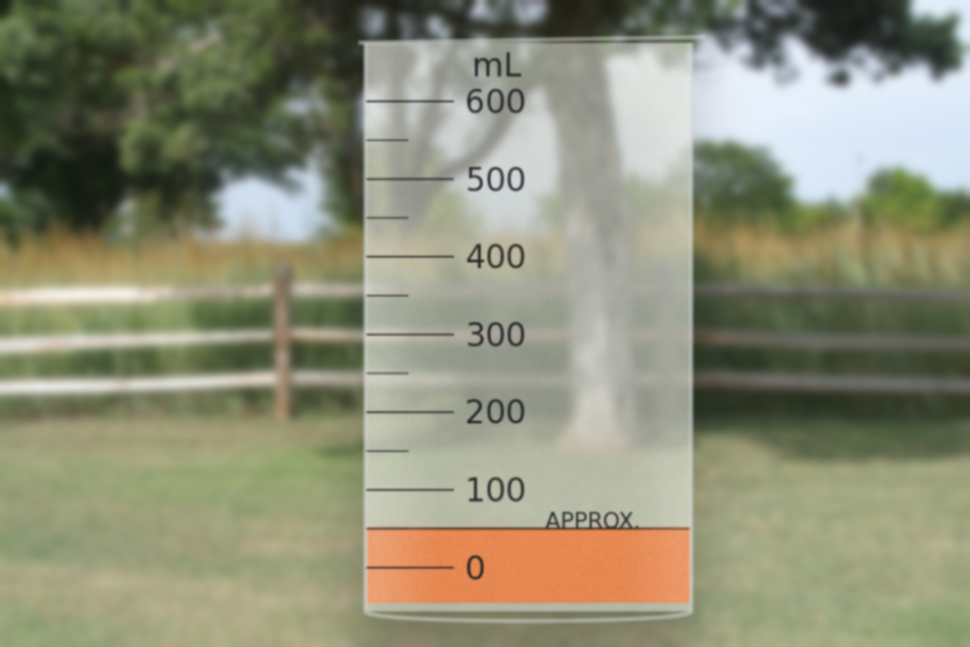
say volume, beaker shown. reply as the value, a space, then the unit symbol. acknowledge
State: 50 mL
